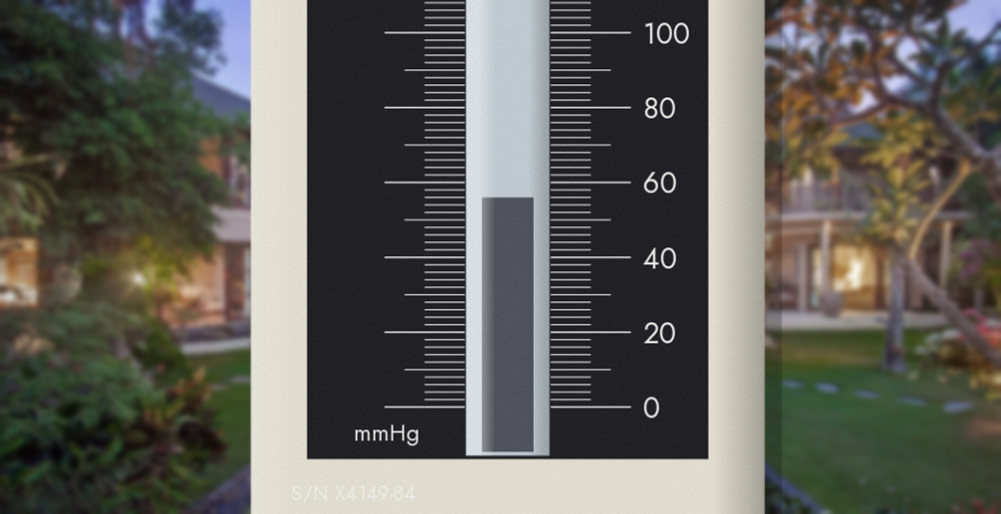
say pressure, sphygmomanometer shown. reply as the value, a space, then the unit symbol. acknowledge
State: 56 mmHg
